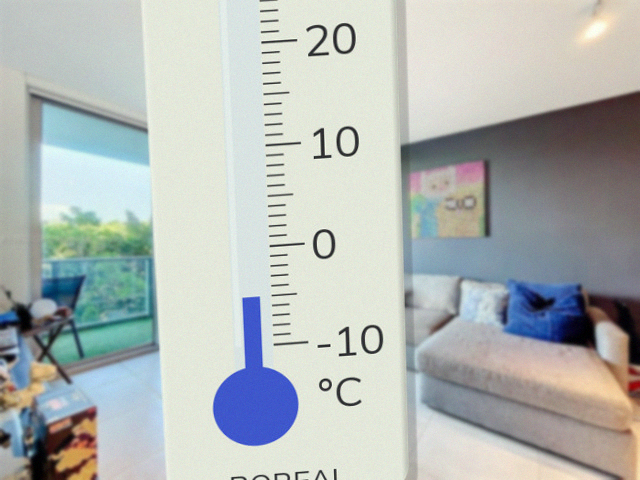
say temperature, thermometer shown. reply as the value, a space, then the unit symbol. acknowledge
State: -5 °C
